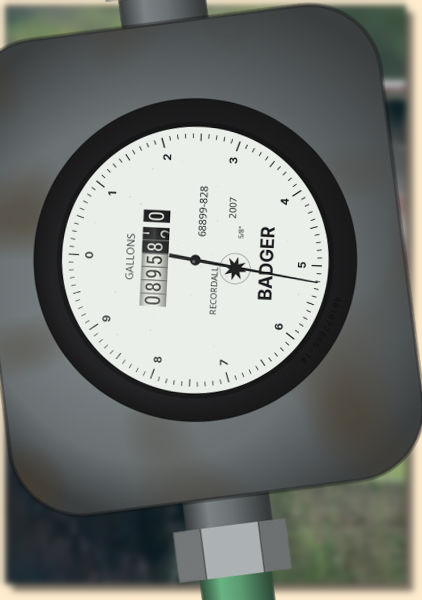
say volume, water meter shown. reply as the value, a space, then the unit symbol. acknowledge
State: 895815.2 gal
